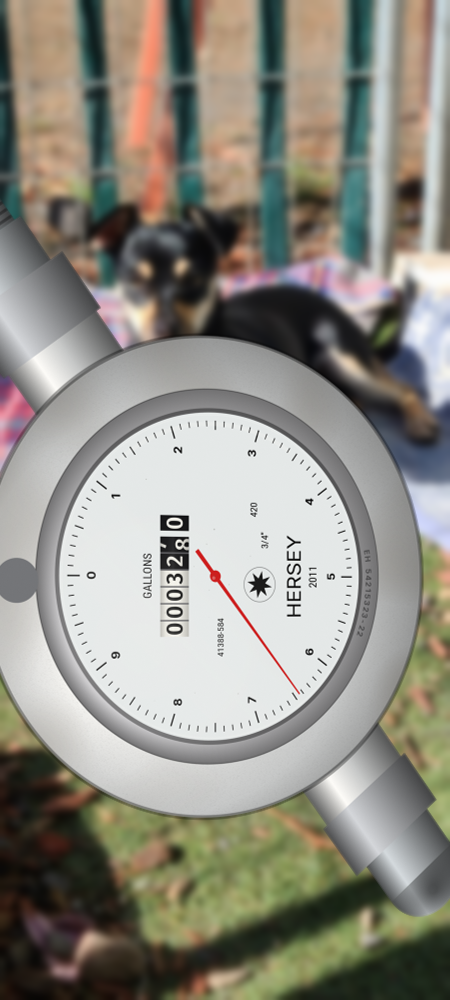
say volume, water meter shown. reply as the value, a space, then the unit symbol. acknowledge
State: 3276.4 gal
